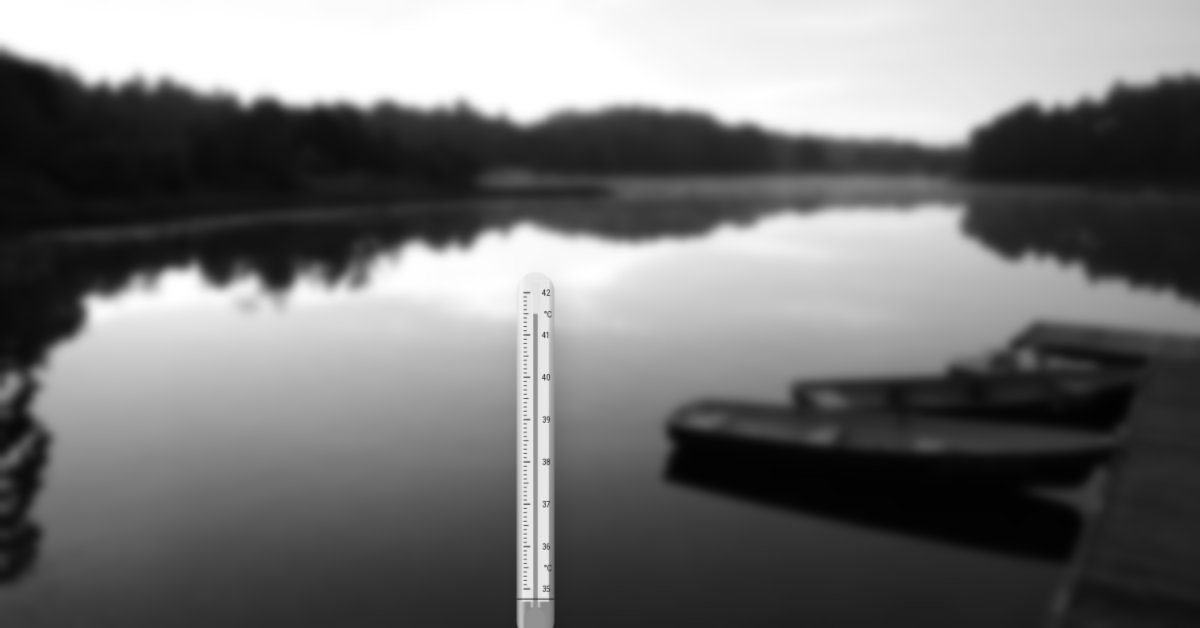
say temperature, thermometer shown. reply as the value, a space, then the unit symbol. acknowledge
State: 41.5 °C
